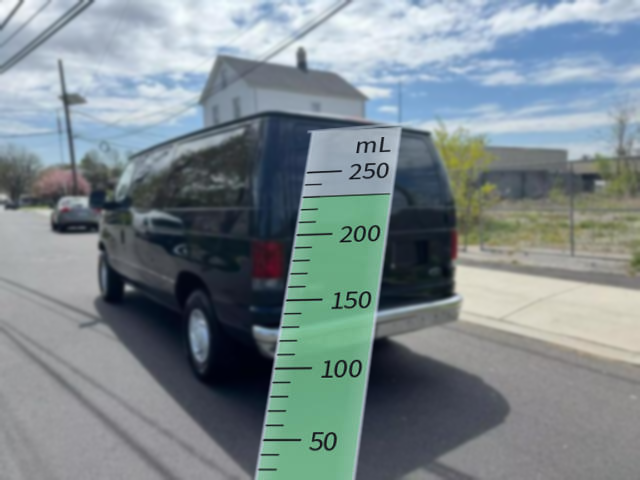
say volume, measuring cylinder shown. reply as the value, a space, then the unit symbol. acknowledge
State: 230 mL
